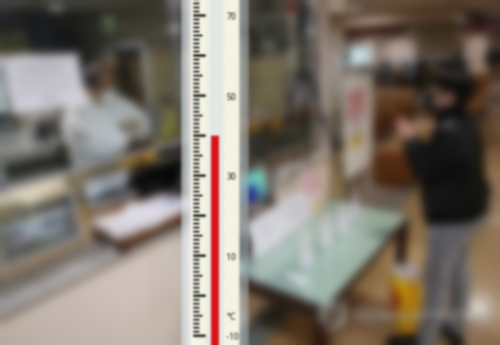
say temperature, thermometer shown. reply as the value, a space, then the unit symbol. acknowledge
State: 40 °C
